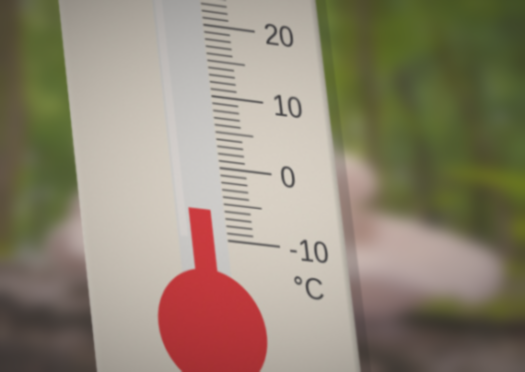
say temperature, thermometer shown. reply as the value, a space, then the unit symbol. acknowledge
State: -6 °C
